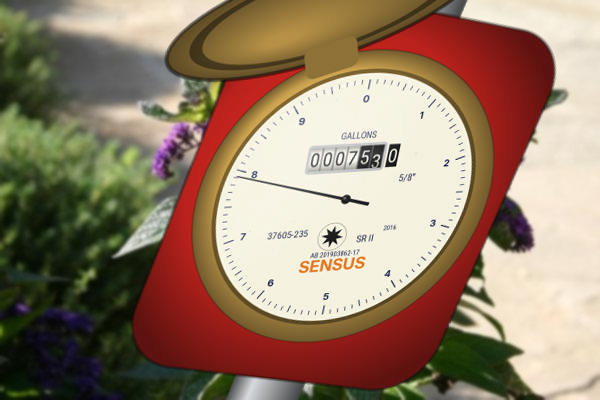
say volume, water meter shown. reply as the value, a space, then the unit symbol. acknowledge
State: 7527.9 gal
